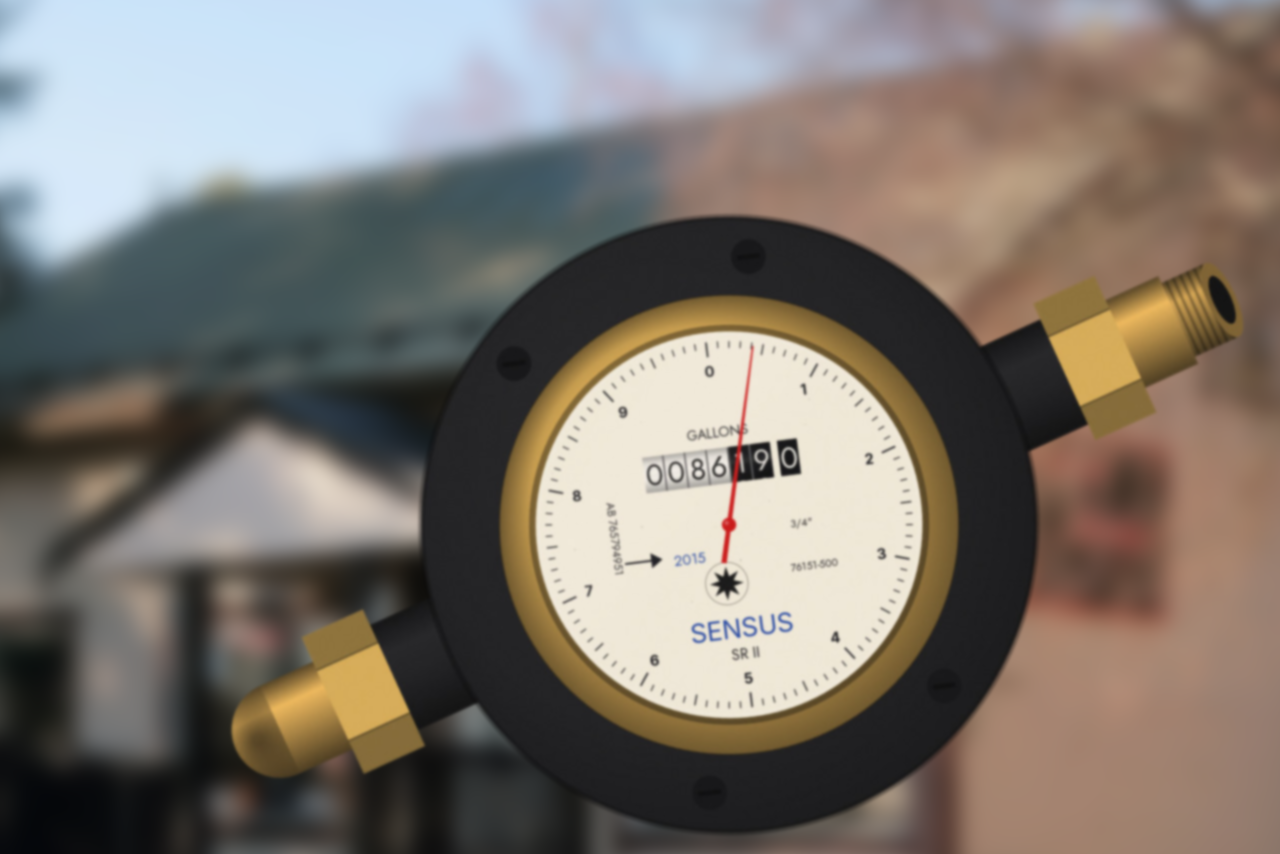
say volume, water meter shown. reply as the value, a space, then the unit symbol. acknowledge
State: 86190.4 gal
